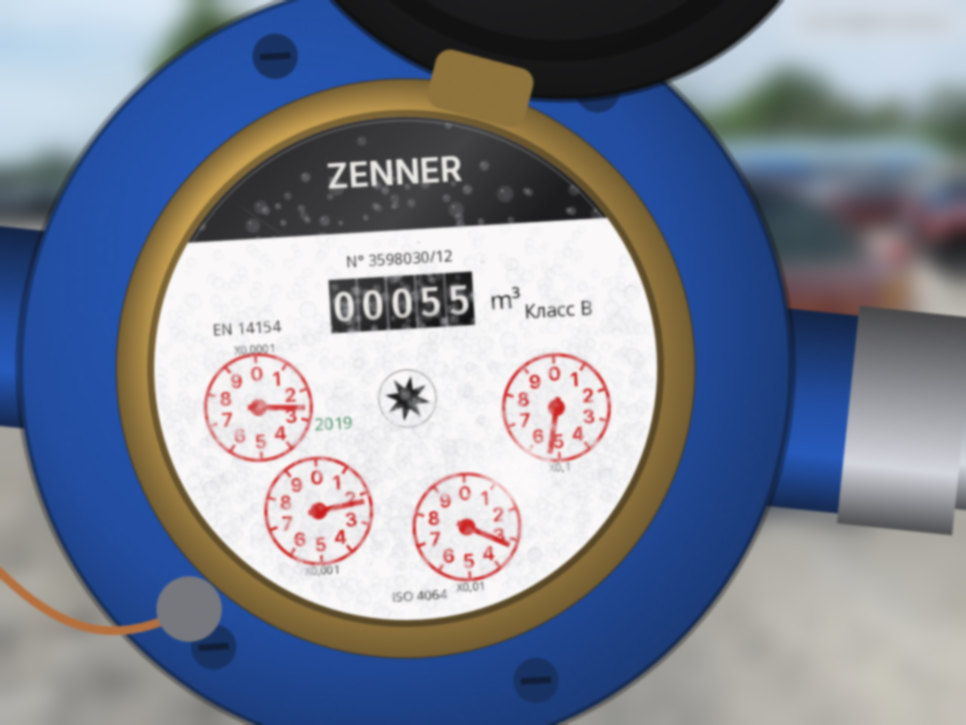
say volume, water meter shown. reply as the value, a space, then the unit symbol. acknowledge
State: 55.5322 m³
